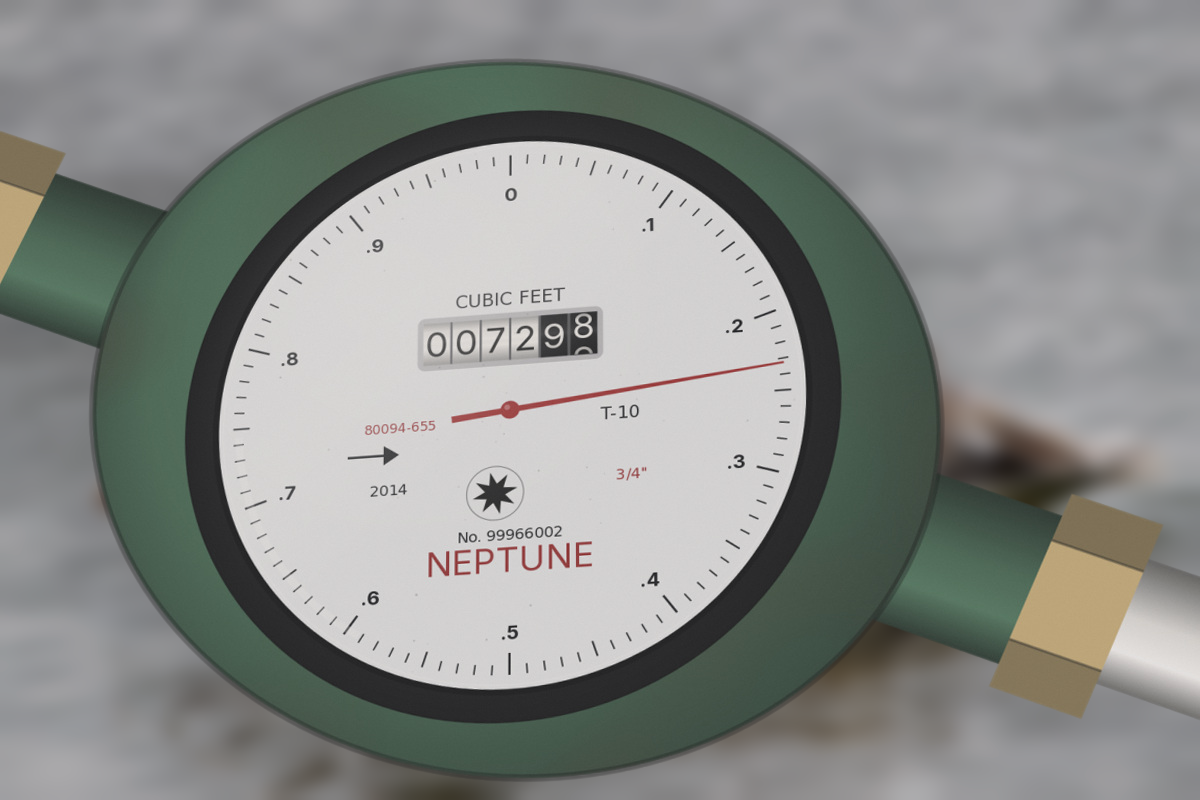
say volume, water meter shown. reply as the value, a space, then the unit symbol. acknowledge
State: 7298.23 ft³
